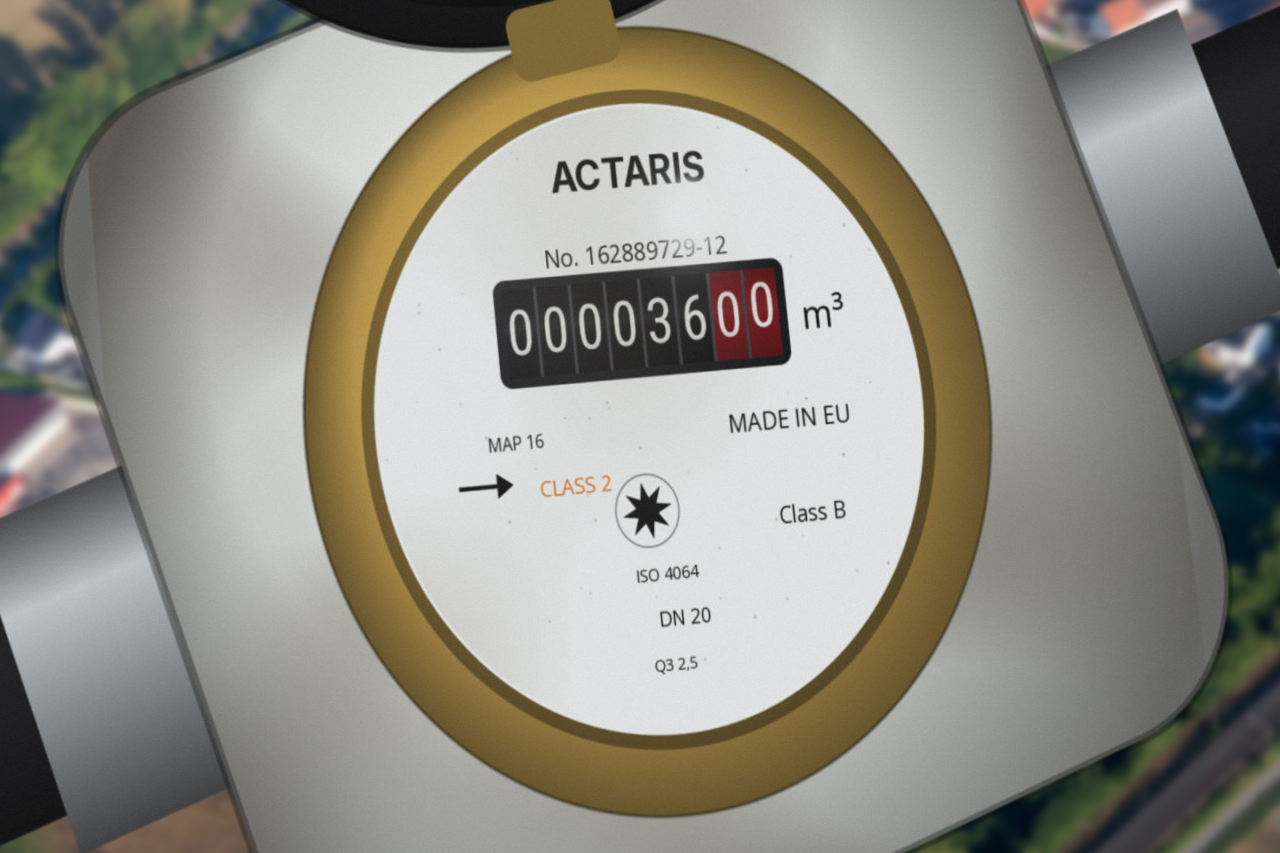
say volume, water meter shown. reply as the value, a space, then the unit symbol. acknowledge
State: 36.00 m³
